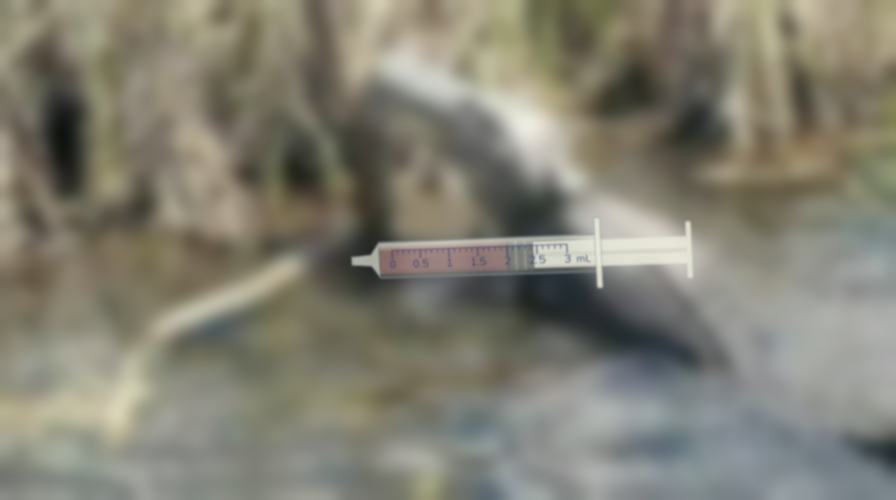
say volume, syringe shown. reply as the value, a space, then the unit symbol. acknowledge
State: 2 mL
